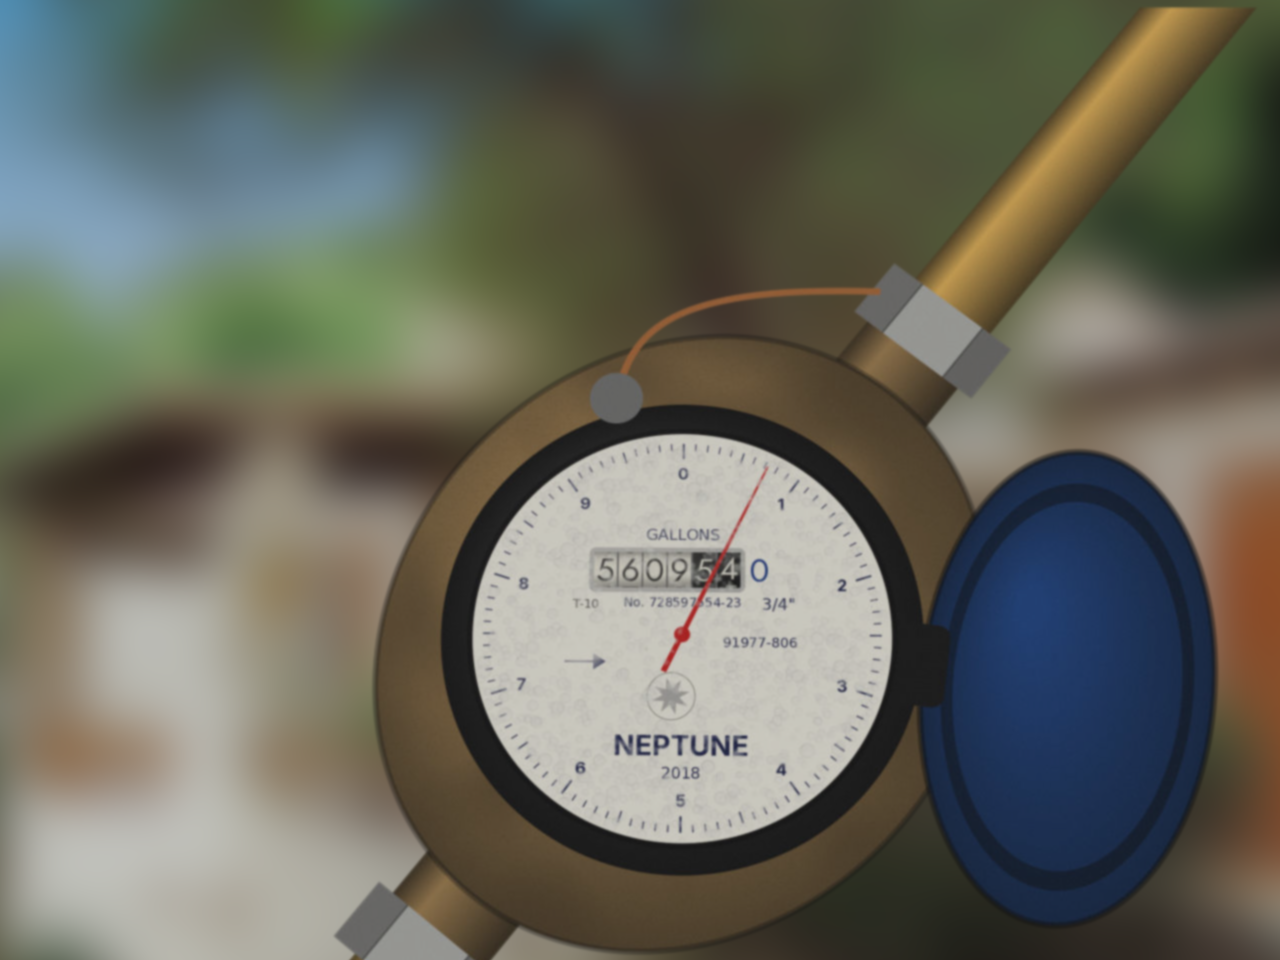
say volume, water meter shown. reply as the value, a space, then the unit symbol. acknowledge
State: 5609540.7 gal
